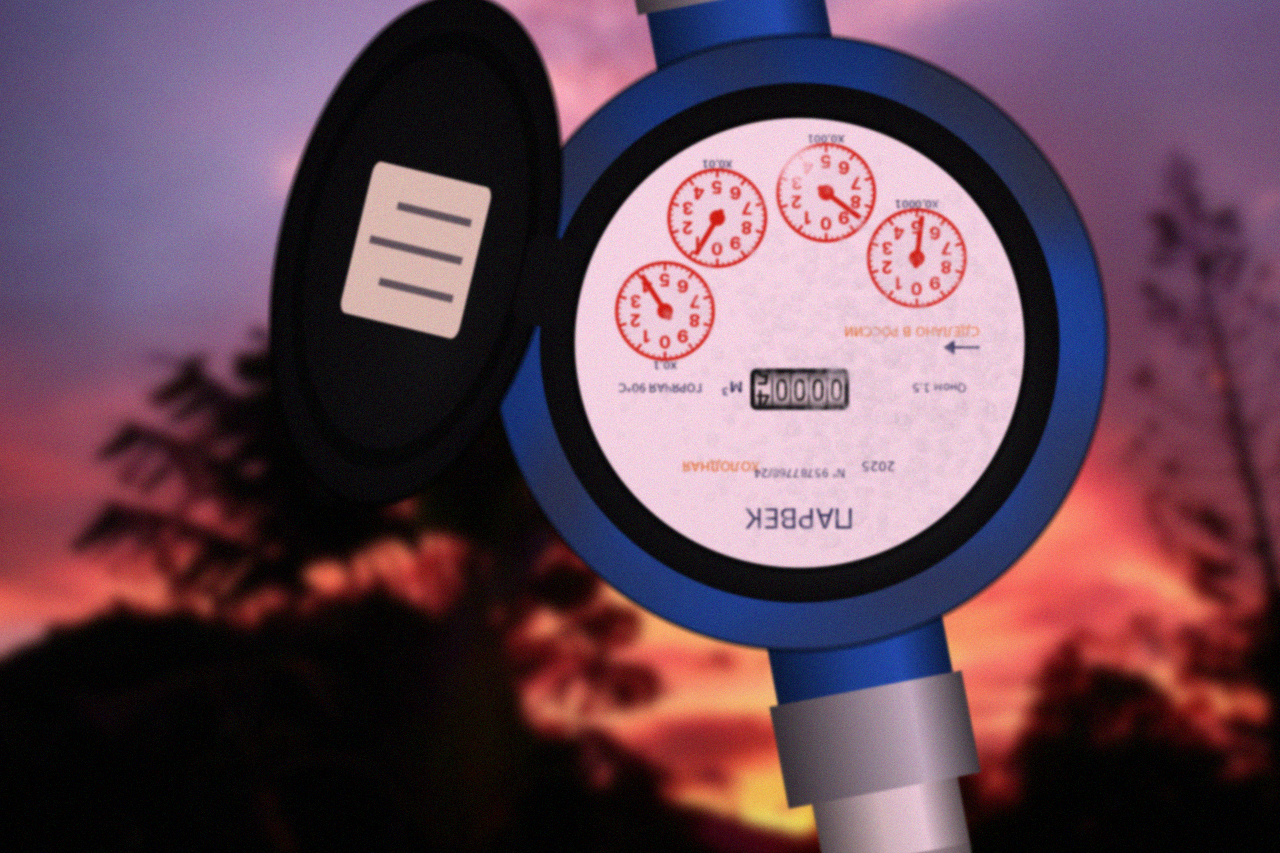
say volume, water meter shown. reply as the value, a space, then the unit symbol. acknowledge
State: 4.4085 m³
